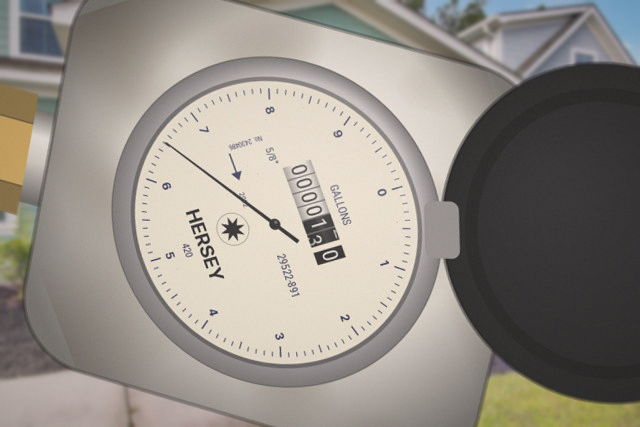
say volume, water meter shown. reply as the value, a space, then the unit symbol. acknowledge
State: 126.5 gal
